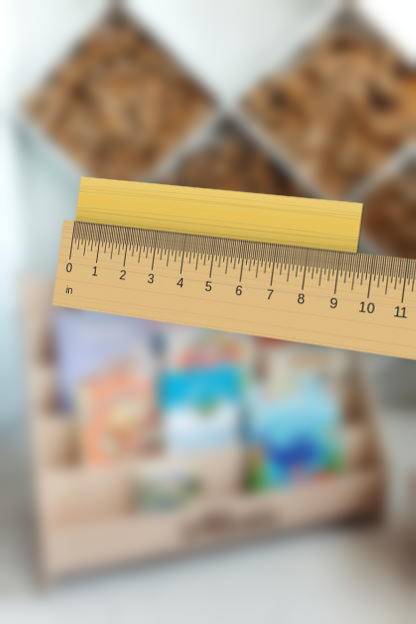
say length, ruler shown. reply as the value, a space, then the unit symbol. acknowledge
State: 9.5 in
